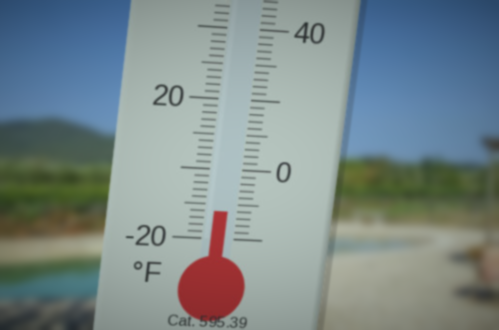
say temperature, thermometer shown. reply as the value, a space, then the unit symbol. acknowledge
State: -12 °F
